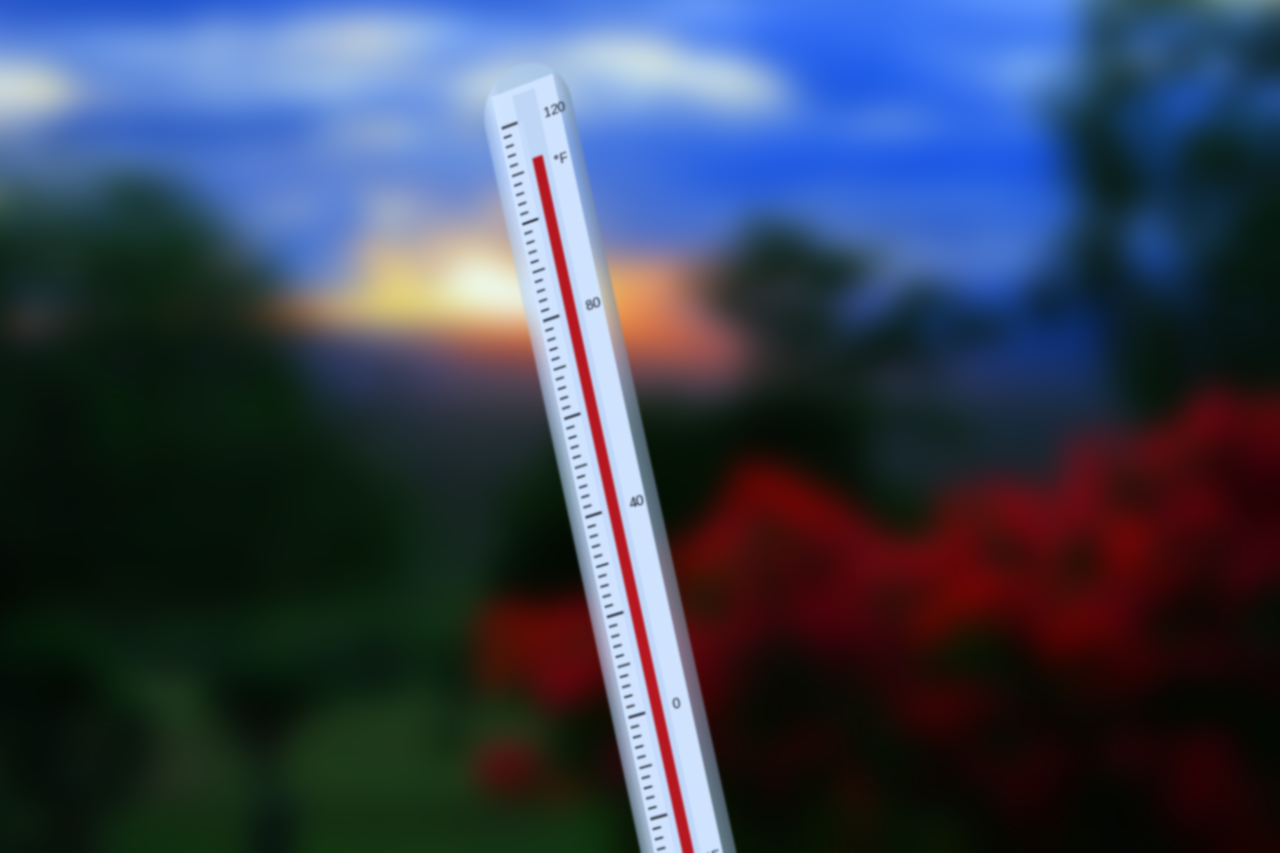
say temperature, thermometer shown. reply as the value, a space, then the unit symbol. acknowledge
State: 112 °F
